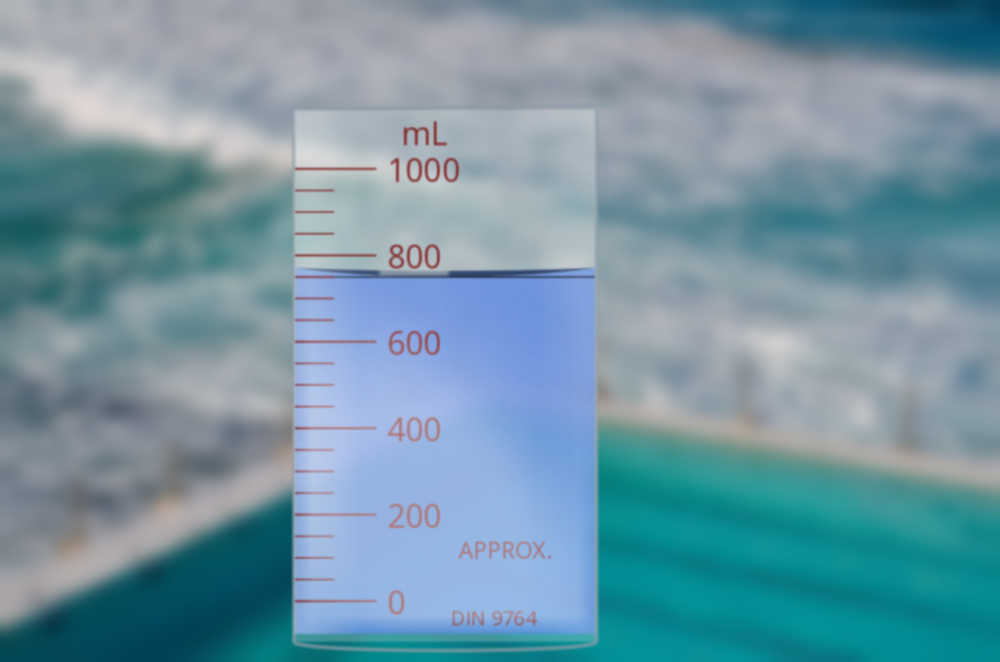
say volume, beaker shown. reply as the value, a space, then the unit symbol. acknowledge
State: 750 mL
